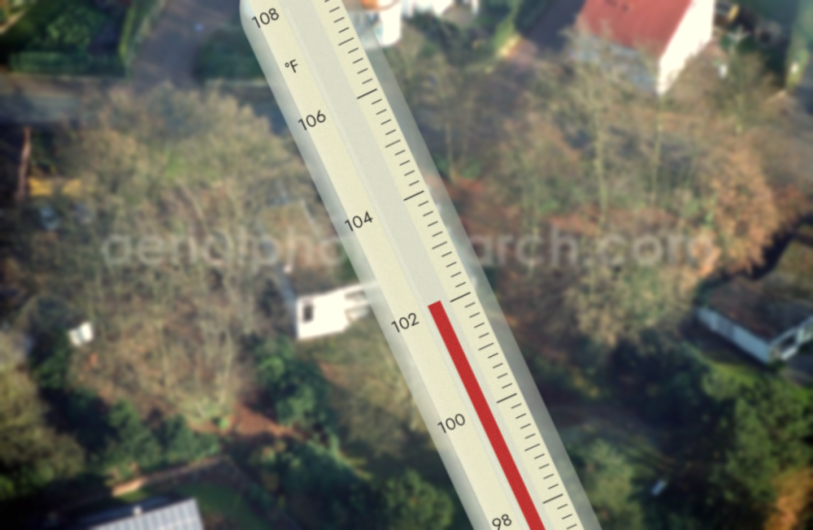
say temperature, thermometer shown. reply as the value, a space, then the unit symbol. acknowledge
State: 102.1 °F
